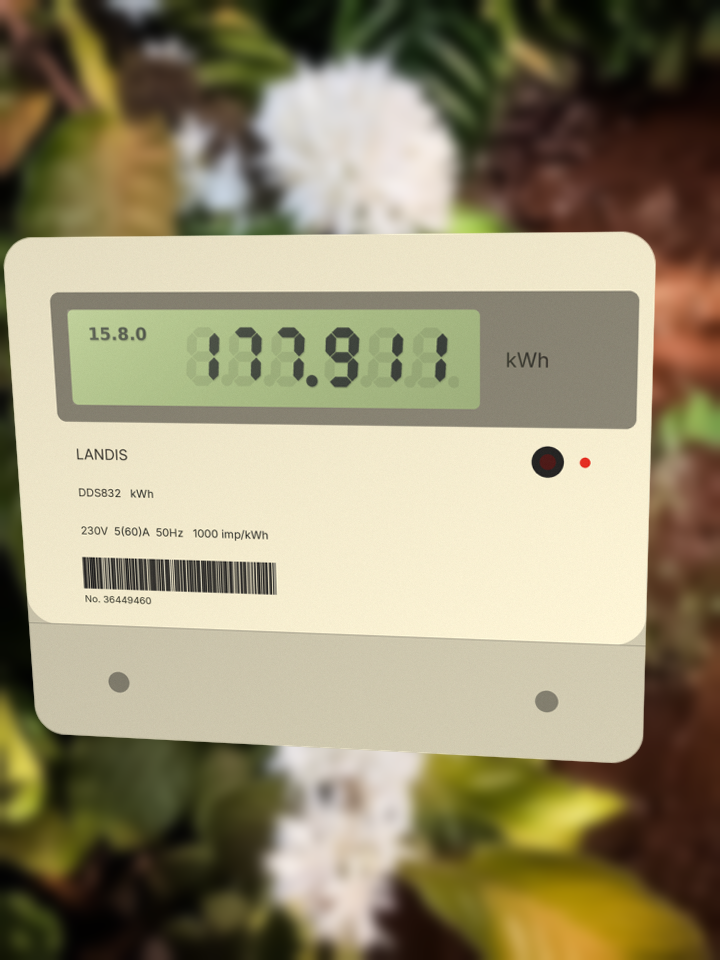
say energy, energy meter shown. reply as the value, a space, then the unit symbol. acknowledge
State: 177.911 kWh
